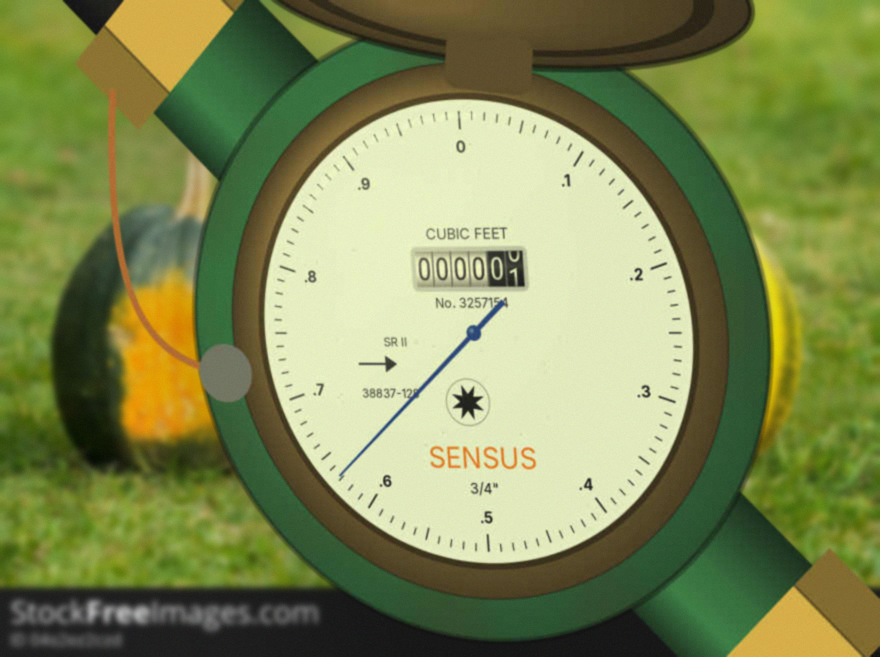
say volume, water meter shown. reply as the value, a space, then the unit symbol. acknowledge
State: 0.63 ft³
